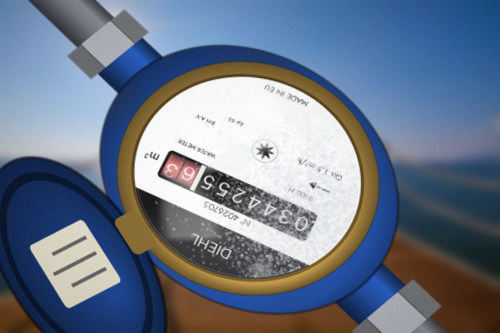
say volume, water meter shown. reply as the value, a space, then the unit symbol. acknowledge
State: 344255.63 m³
